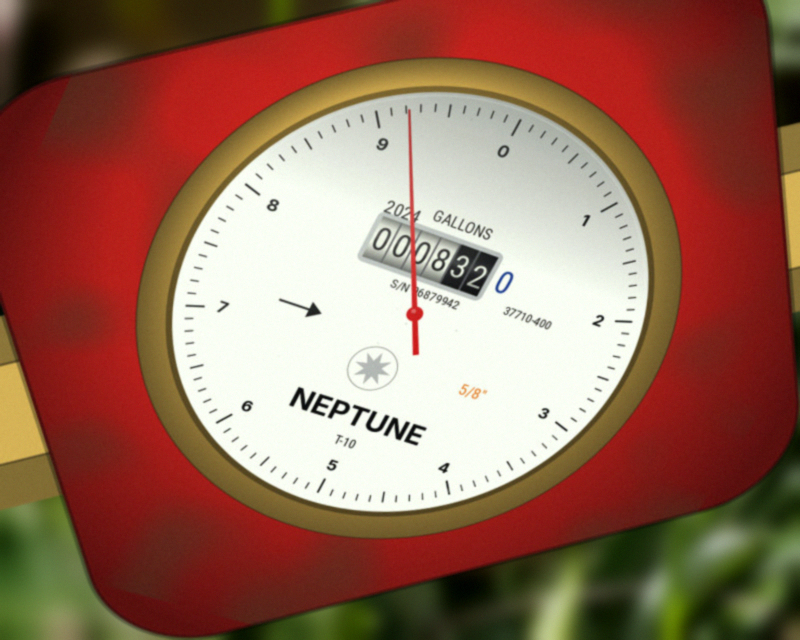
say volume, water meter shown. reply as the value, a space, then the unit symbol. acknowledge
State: 8319.2 gal
